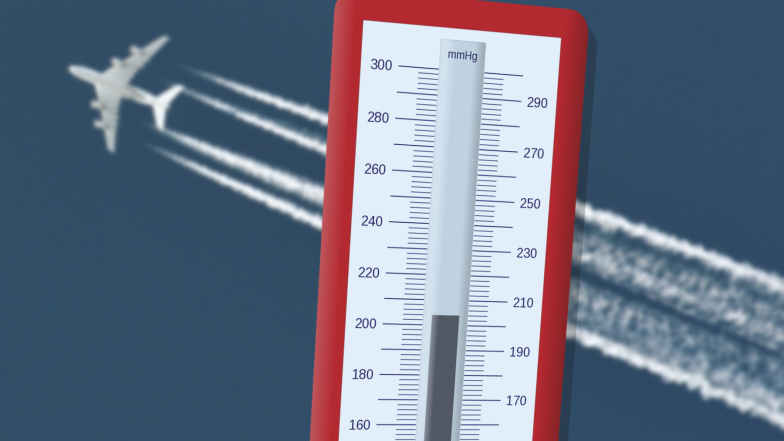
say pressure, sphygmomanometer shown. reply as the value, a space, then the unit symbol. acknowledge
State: 204 mmHg
